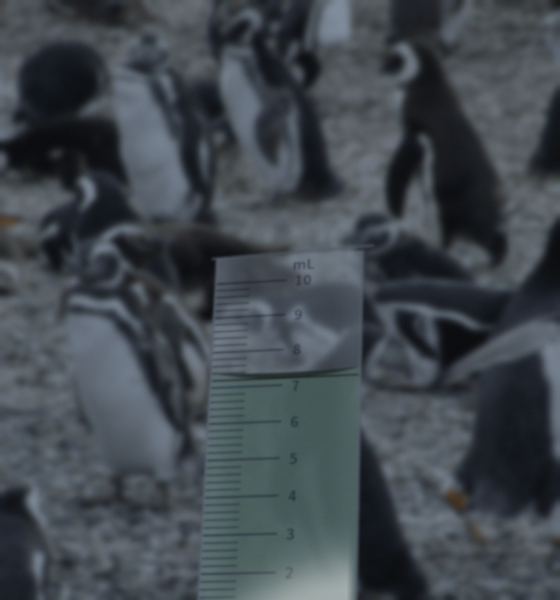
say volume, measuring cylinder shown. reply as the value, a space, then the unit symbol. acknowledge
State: 7.2 mL
